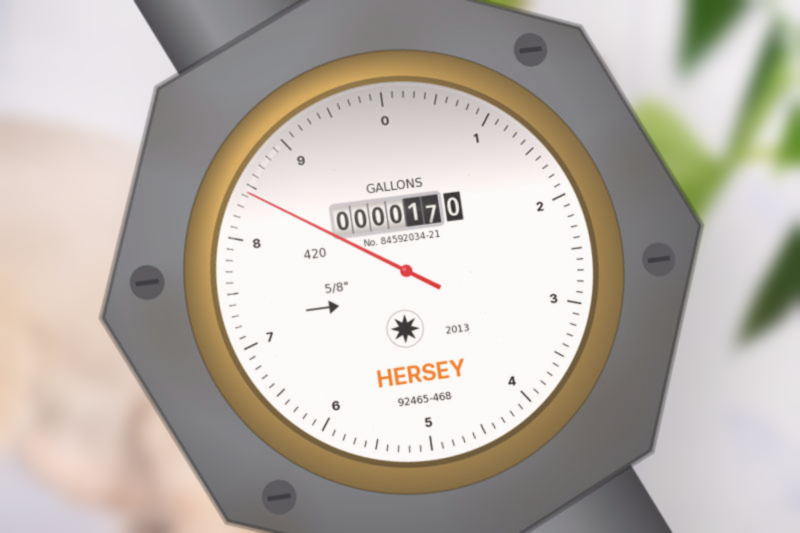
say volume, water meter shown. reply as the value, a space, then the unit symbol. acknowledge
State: 168.4 gal
